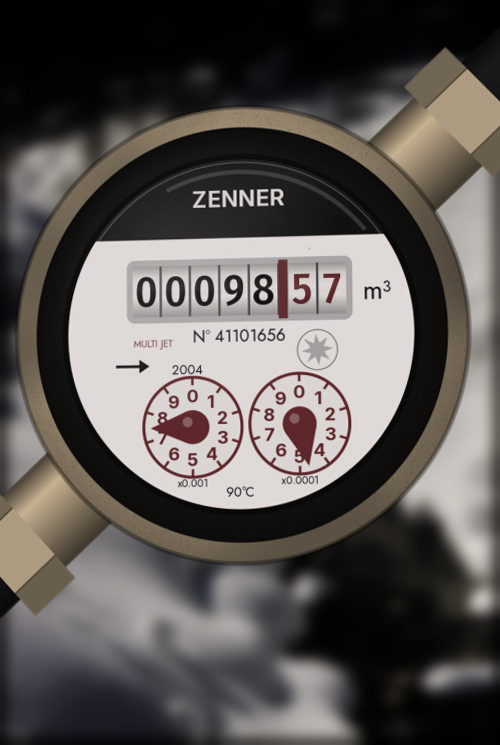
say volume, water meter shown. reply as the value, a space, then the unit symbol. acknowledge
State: 98.5774 m³
